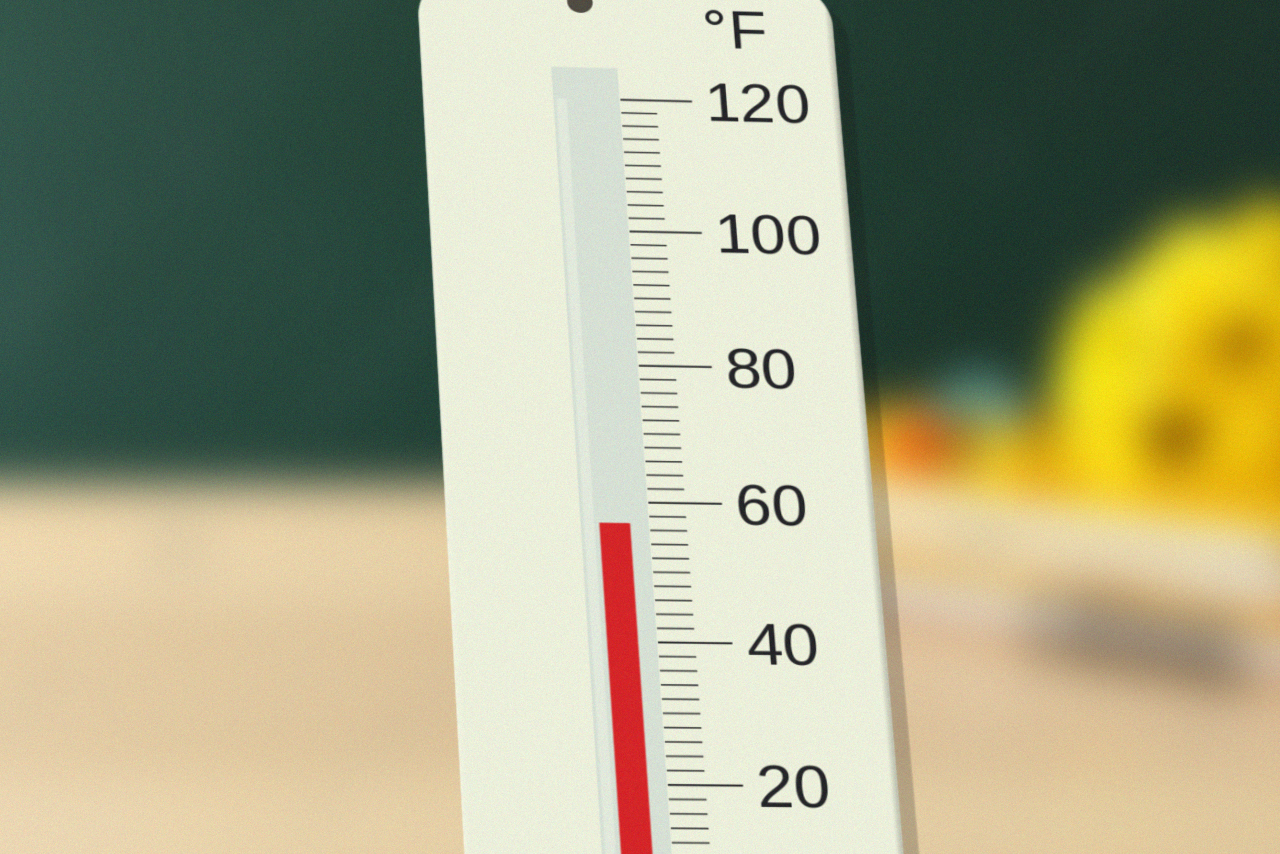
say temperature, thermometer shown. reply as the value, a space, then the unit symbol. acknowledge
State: 57 °F
